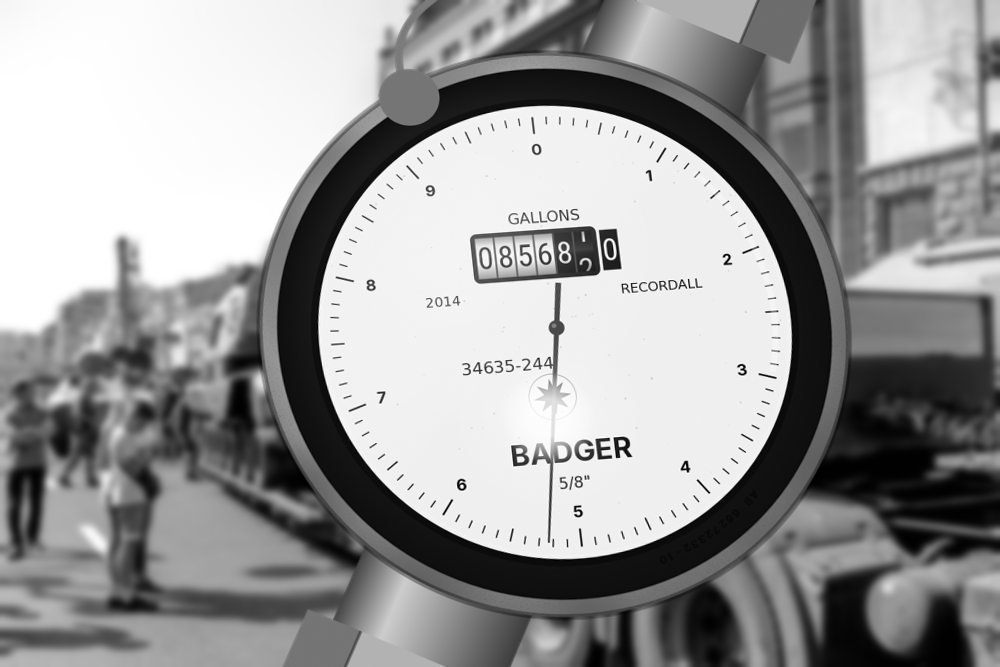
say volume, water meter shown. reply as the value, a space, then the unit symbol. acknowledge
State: 856815.2 gal
